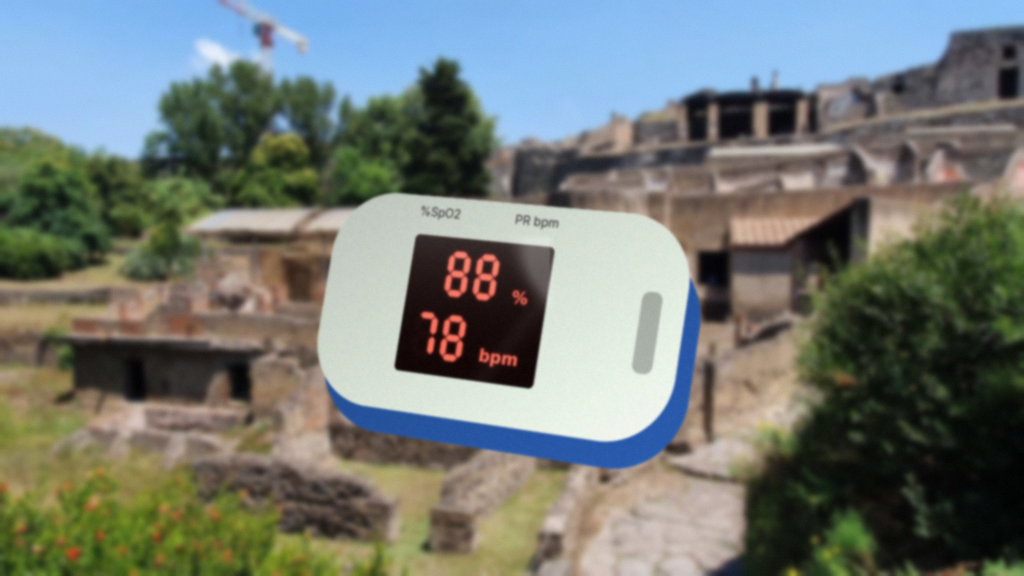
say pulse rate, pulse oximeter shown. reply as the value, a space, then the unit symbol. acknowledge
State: 78 bpm
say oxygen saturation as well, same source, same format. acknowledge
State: 88 %
